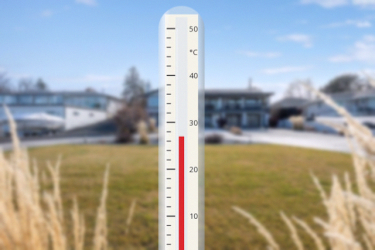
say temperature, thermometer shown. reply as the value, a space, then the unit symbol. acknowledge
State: 27 °C
